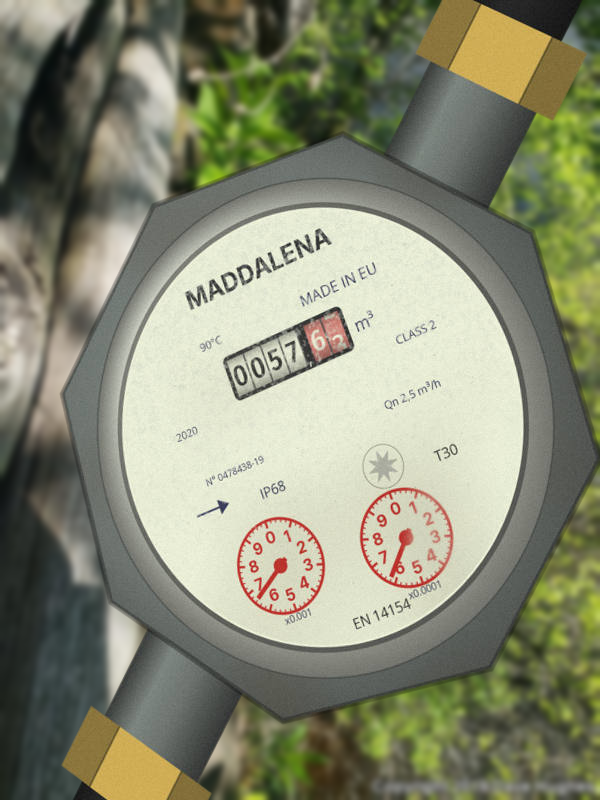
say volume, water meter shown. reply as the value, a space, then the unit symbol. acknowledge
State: 57.6266 m³
